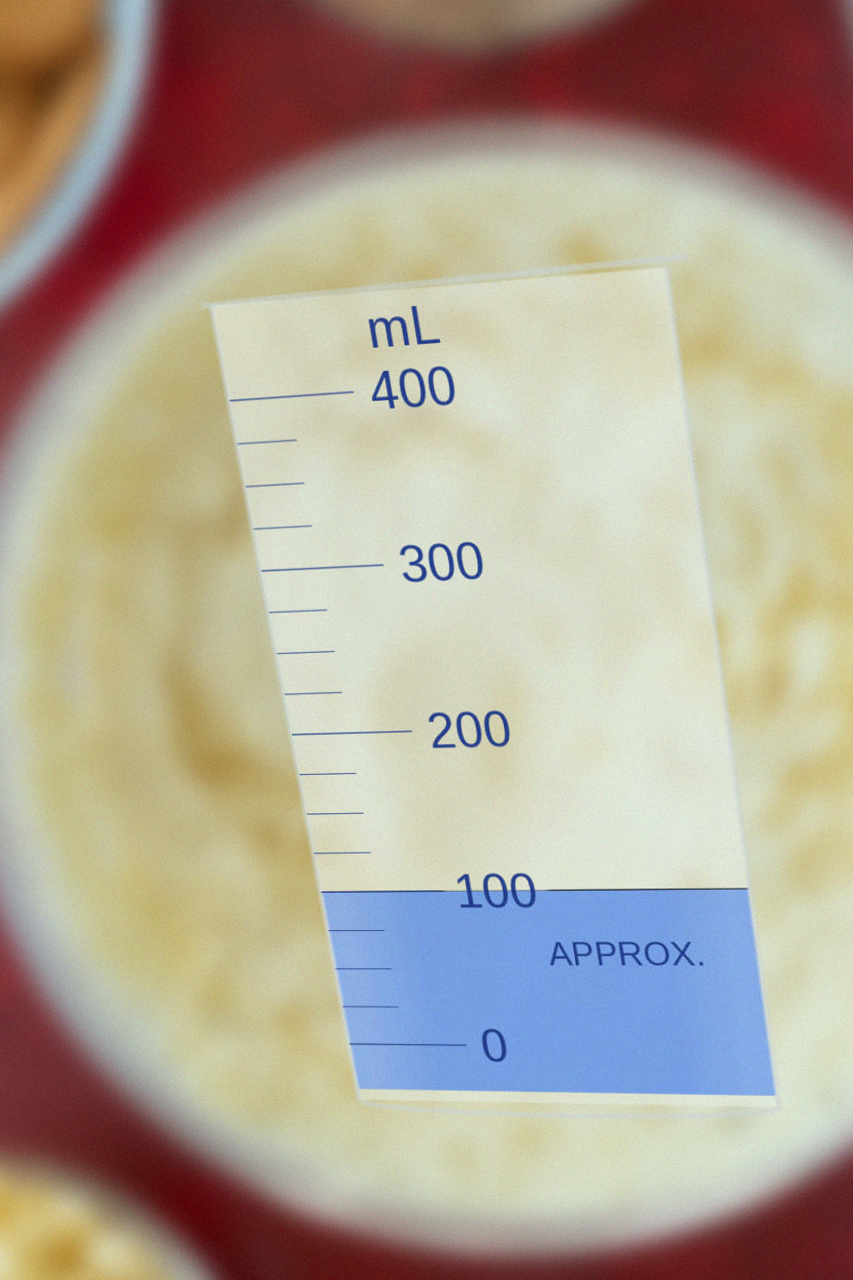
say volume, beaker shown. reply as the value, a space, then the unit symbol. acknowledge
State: 100 mL
